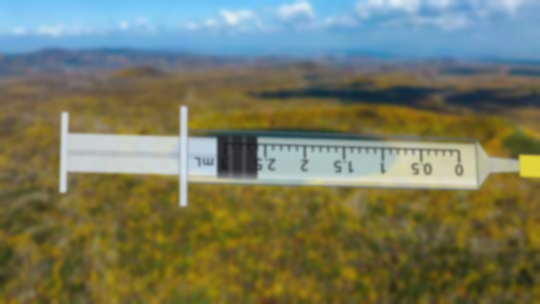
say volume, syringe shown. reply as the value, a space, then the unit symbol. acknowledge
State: 2.6 mL
